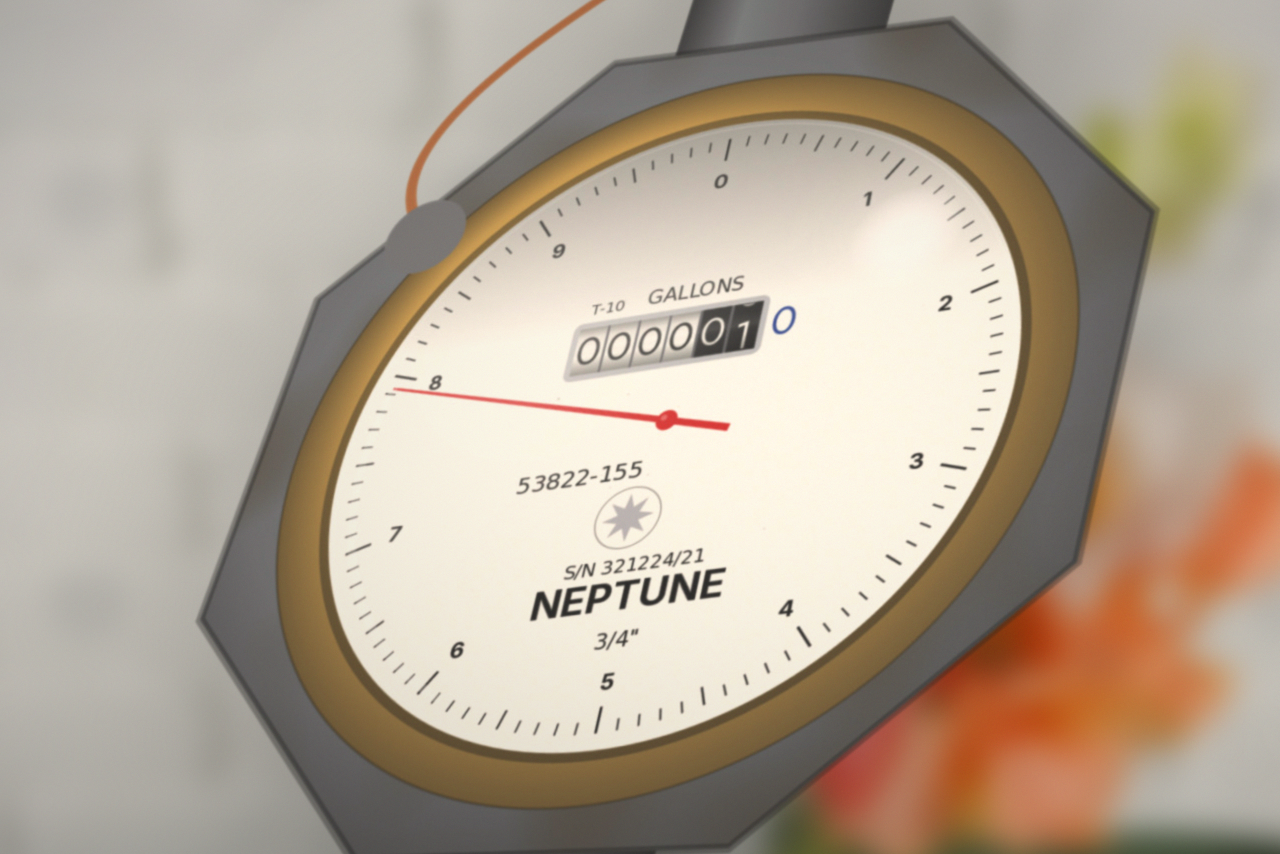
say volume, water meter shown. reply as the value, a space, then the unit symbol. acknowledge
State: 7.9 gal
